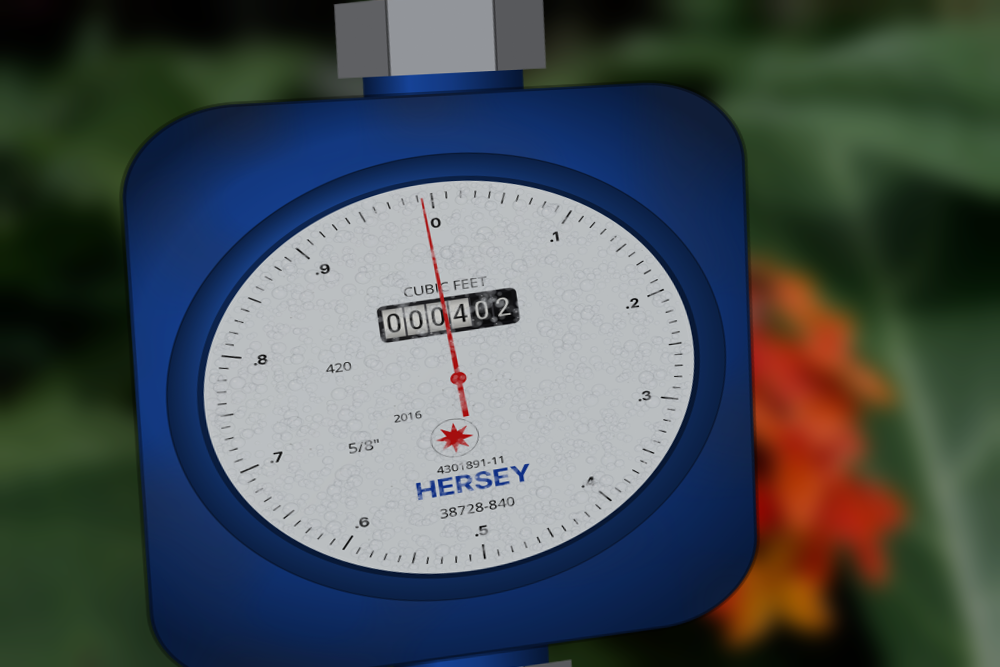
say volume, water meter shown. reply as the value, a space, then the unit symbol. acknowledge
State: 401.99 ft³
